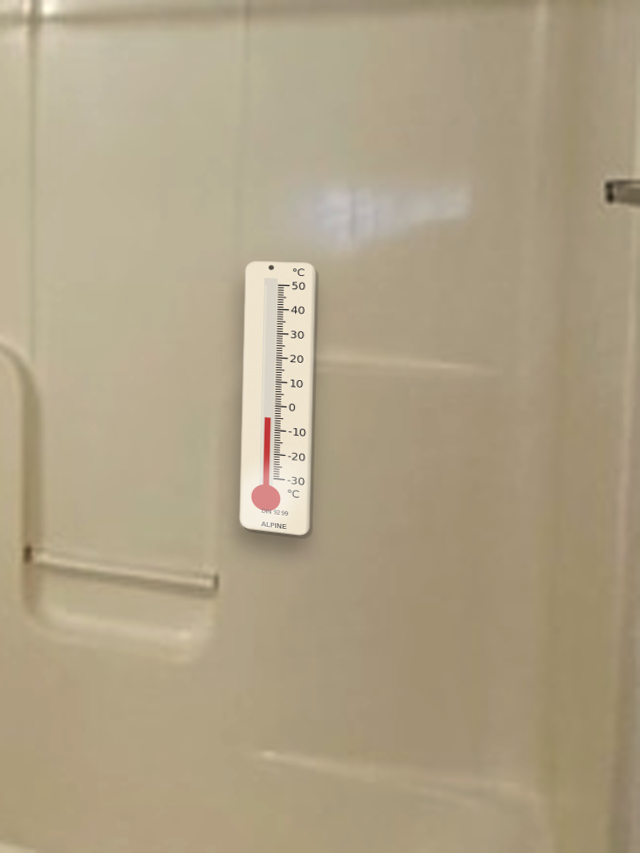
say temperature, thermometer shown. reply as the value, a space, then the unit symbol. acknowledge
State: -5 °C
